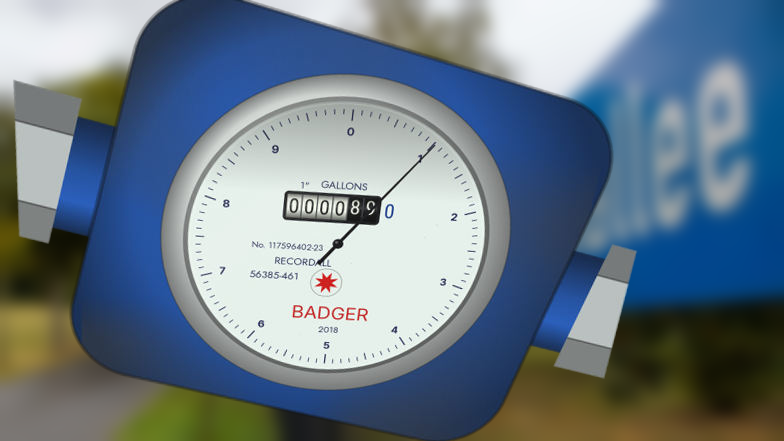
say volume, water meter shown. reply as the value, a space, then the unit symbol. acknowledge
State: 891.0 gal
